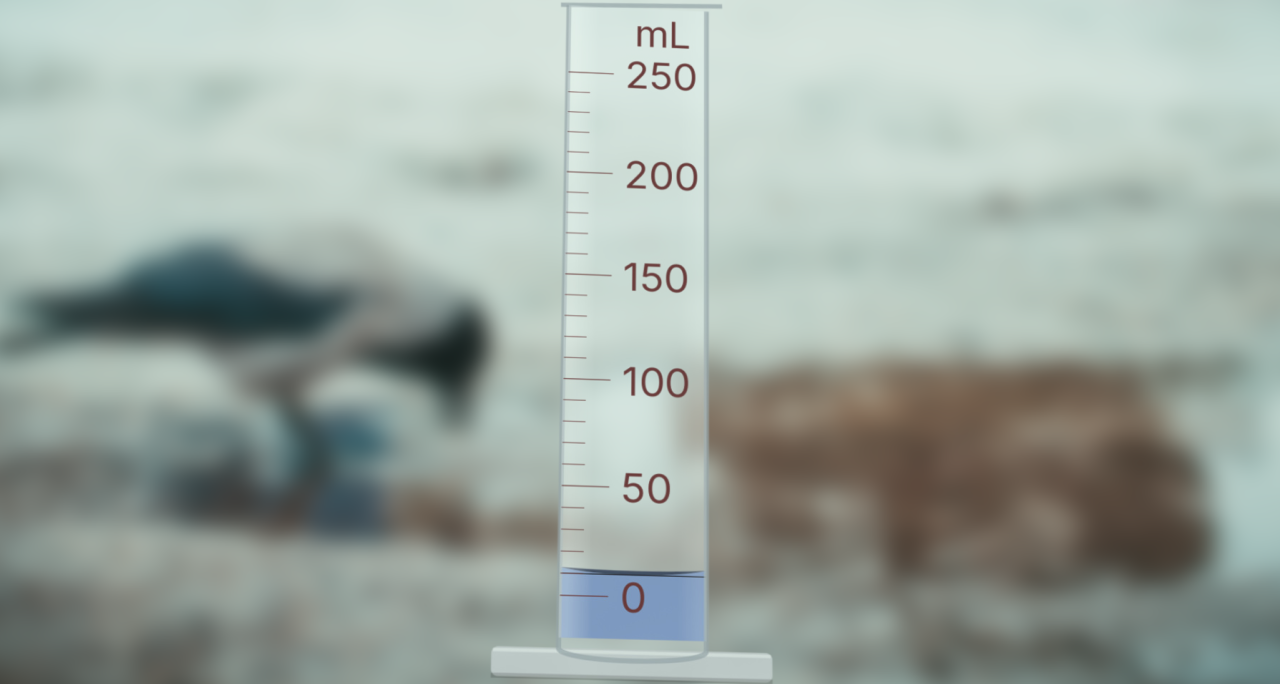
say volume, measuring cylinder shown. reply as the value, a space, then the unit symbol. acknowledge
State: 10 mL
